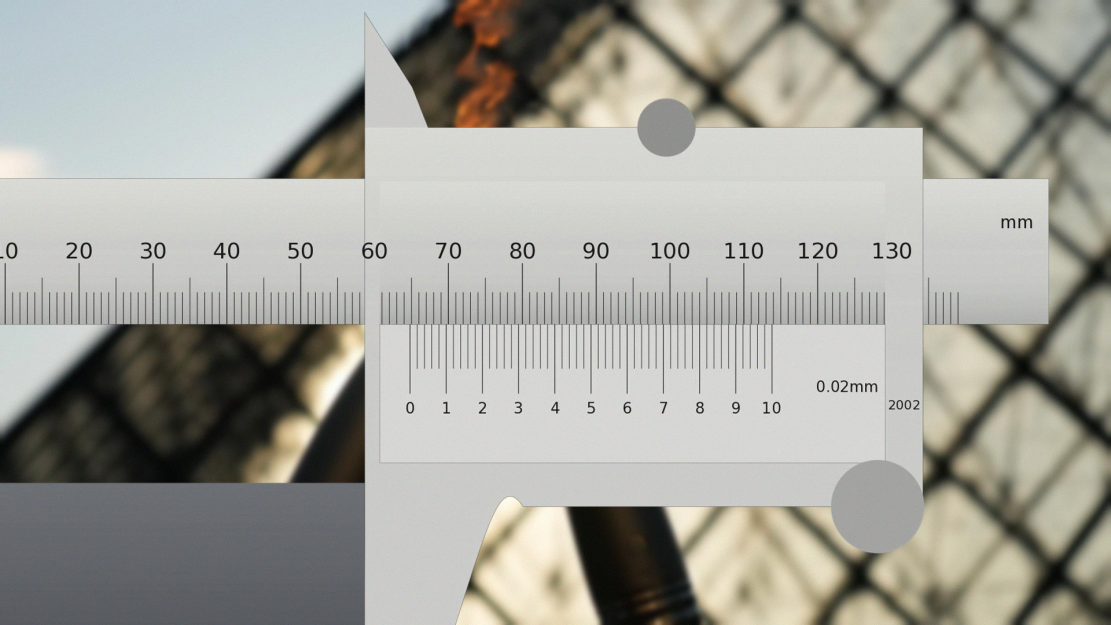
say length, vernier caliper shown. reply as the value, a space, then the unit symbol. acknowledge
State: 64.8 mm
